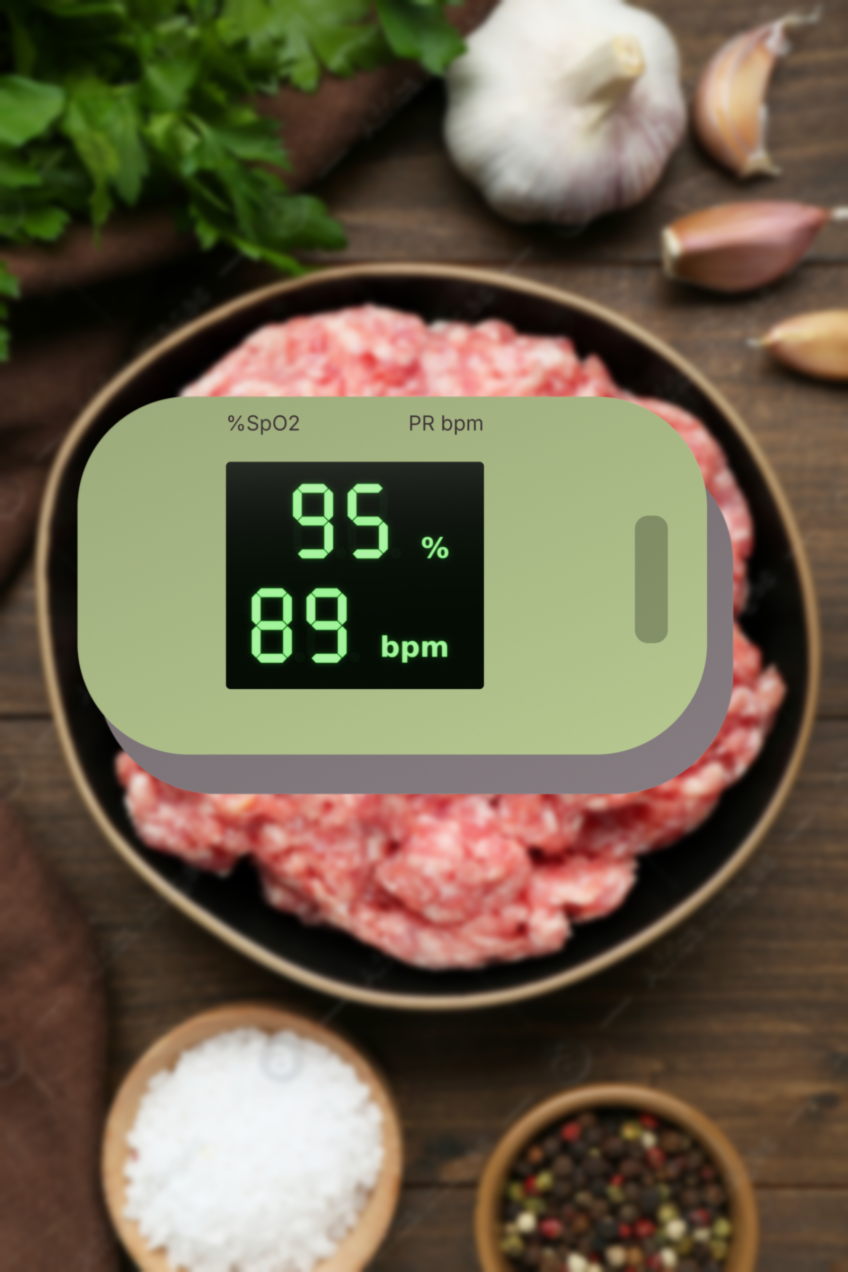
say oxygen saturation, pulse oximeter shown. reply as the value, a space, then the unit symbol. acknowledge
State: 95 %
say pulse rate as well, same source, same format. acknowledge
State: 89 bpm
